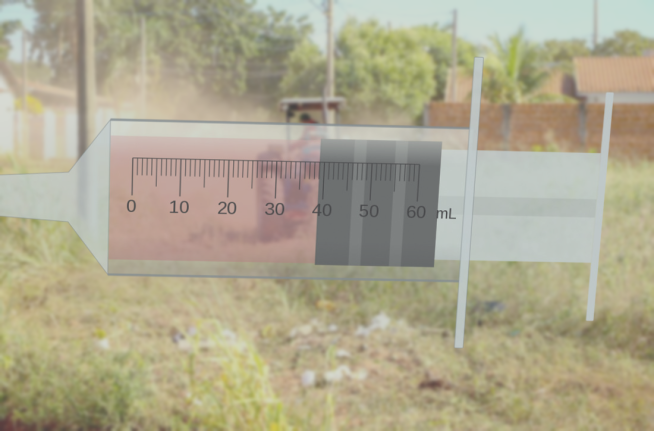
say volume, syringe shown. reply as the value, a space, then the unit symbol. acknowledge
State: 39 mL
